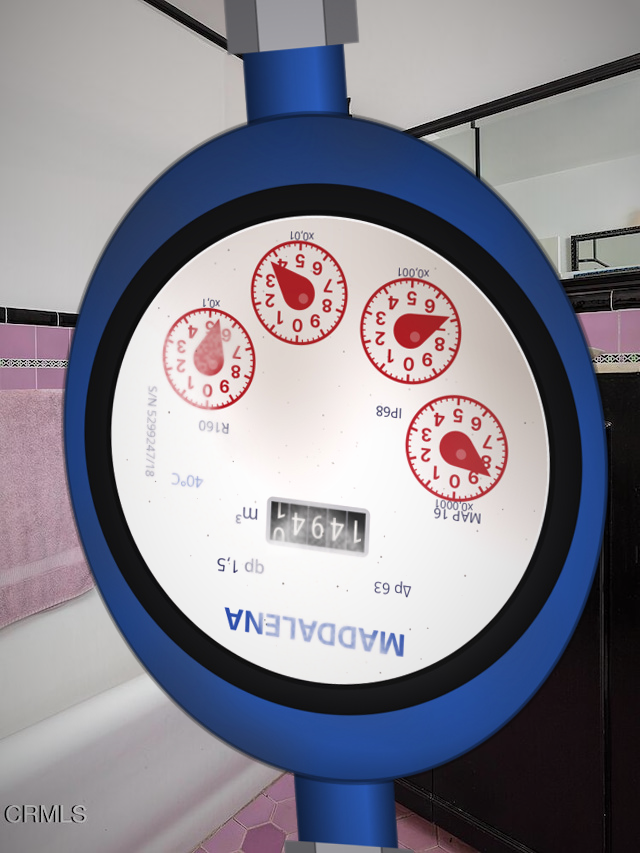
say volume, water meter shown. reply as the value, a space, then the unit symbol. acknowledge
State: 14940.5368 m³
